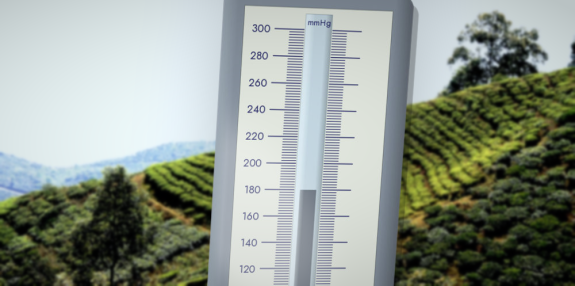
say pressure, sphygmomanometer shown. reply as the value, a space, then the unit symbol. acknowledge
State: 180 mmHg
